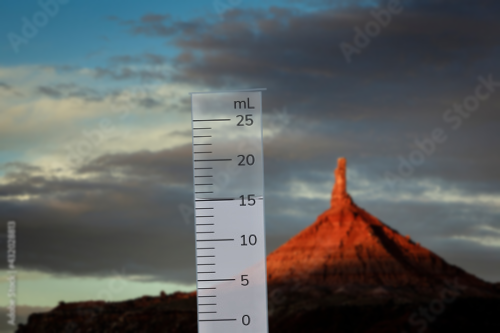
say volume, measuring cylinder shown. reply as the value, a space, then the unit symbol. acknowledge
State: 15 mL
